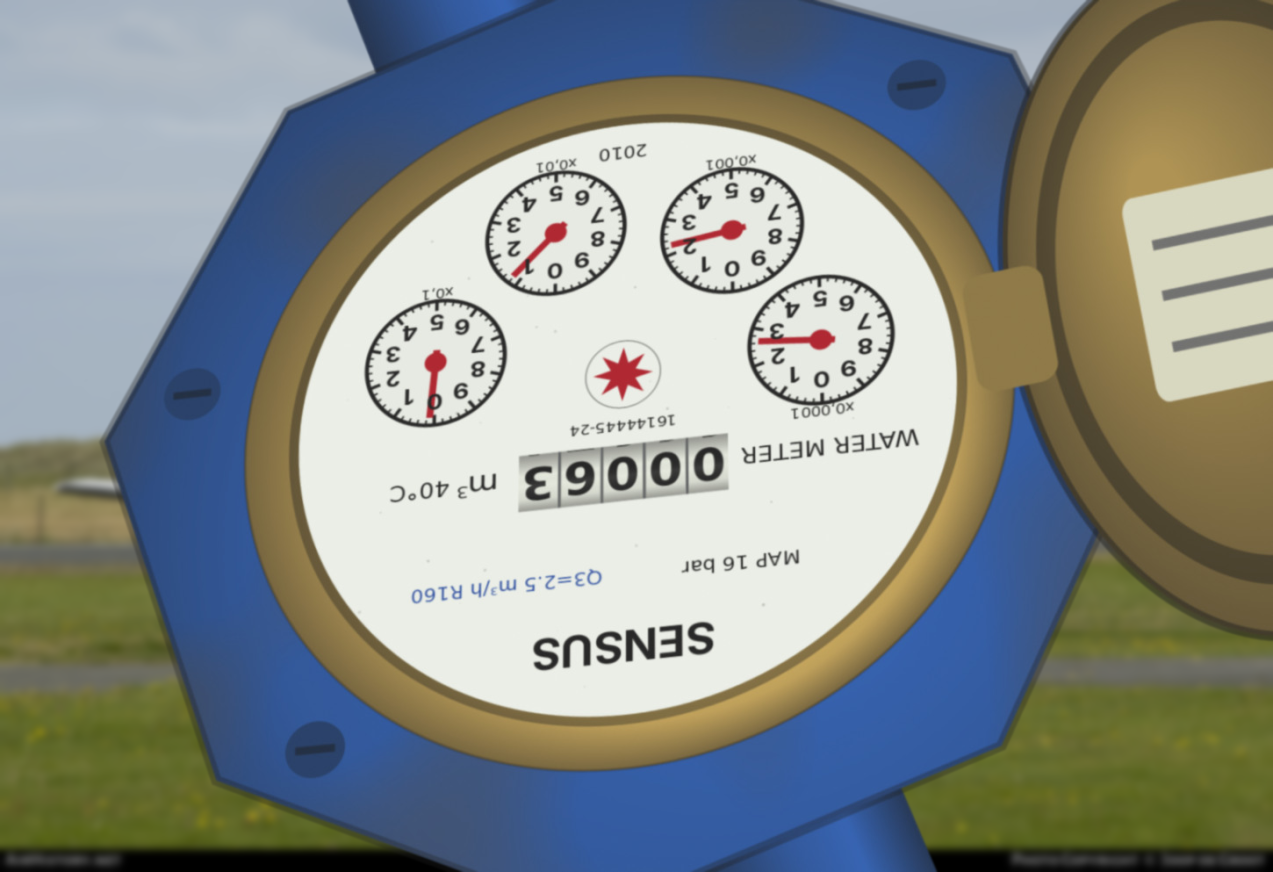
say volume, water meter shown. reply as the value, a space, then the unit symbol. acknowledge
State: 63.0122 m³
